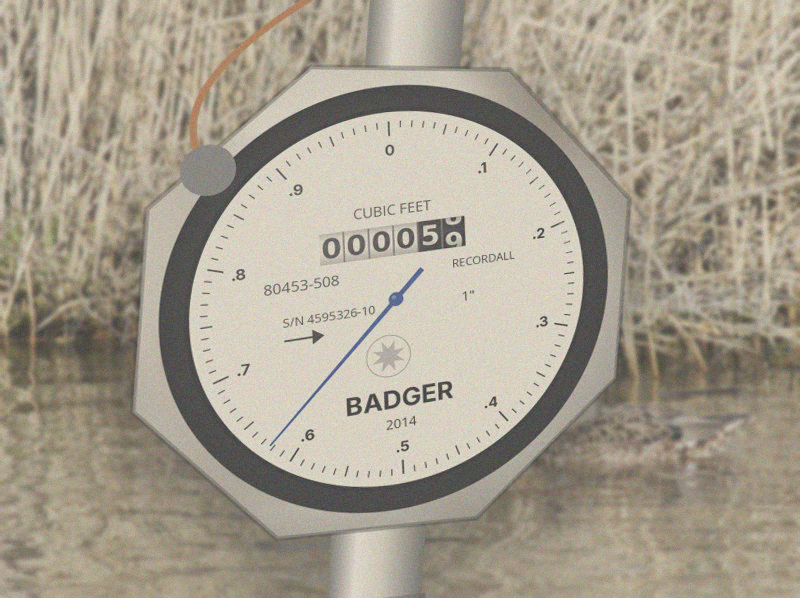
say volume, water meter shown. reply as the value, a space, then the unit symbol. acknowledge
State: 58.62 ft³
